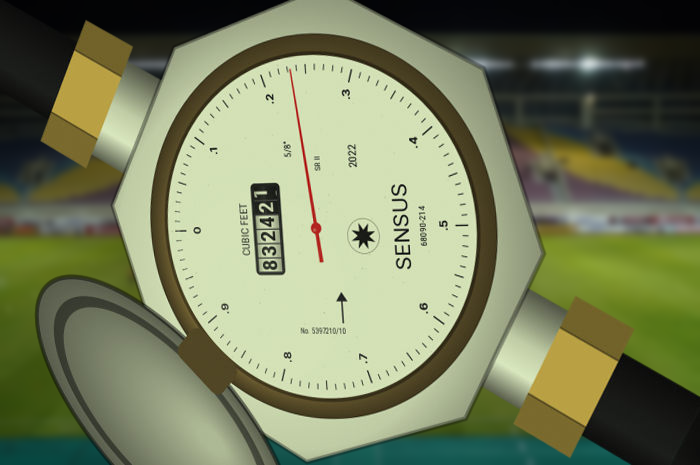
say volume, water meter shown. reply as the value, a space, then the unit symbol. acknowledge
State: 832421.23 ft³
